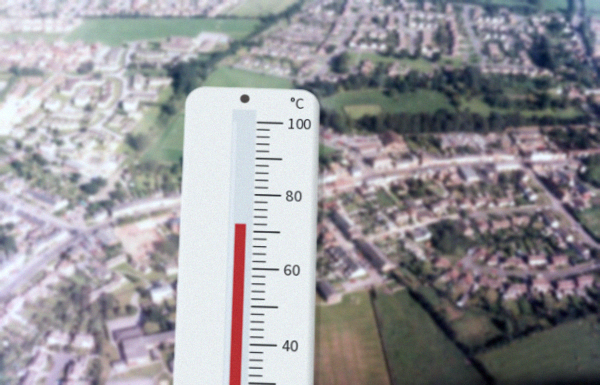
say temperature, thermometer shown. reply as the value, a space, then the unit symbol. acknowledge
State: 72 °C
